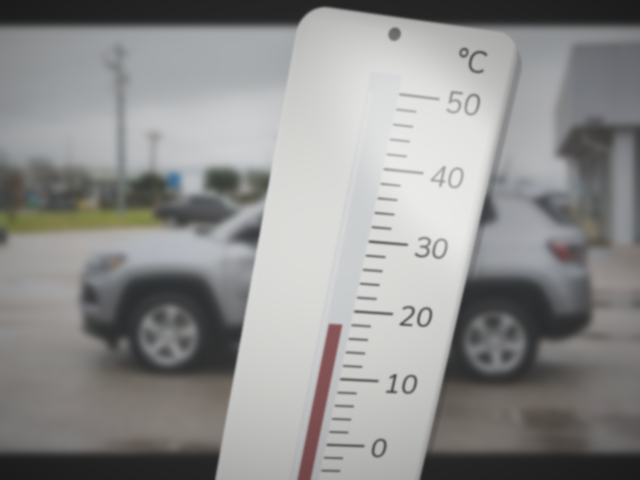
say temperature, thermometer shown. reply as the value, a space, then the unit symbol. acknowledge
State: 18 °C
